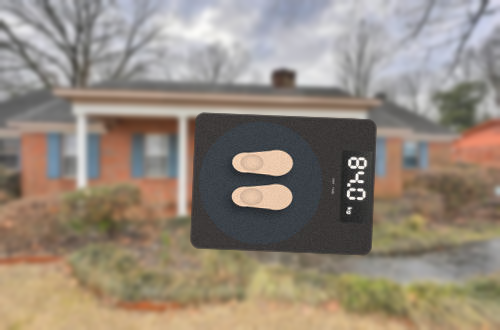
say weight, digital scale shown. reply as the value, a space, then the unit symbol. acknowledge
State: 84.0 kg
